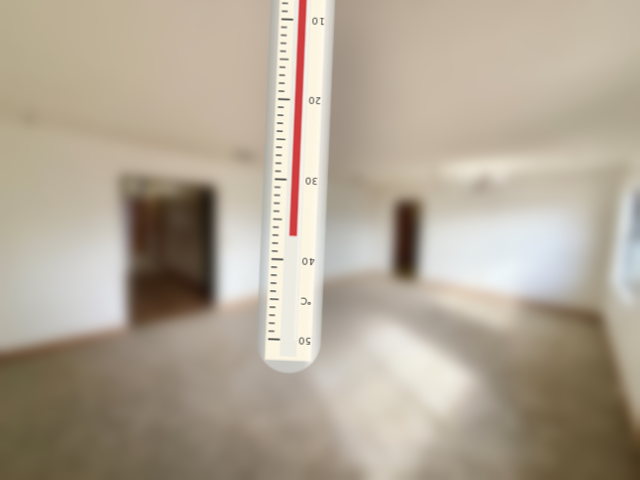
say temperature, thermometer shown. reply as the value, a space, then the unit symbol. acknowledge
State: 37 °C
